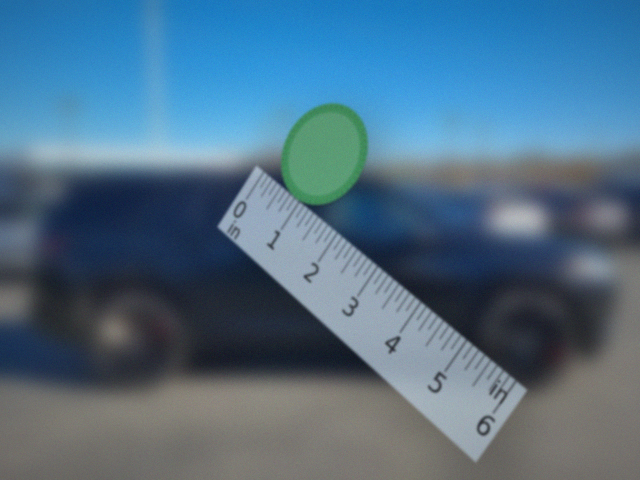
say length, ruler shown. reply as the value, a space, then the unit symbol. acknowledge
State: 1.75 in
